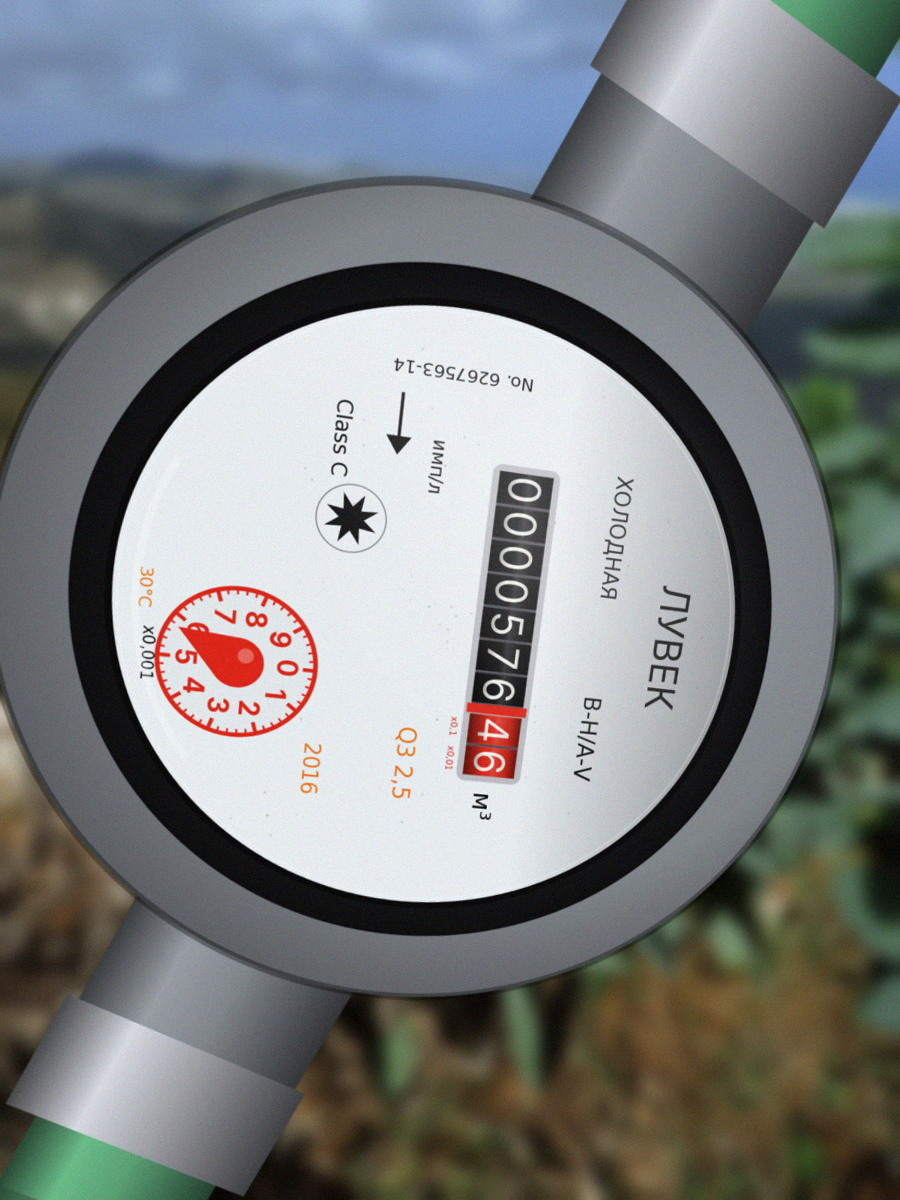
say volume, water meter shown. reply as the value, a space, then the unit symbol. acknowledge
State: 576.465 m³
